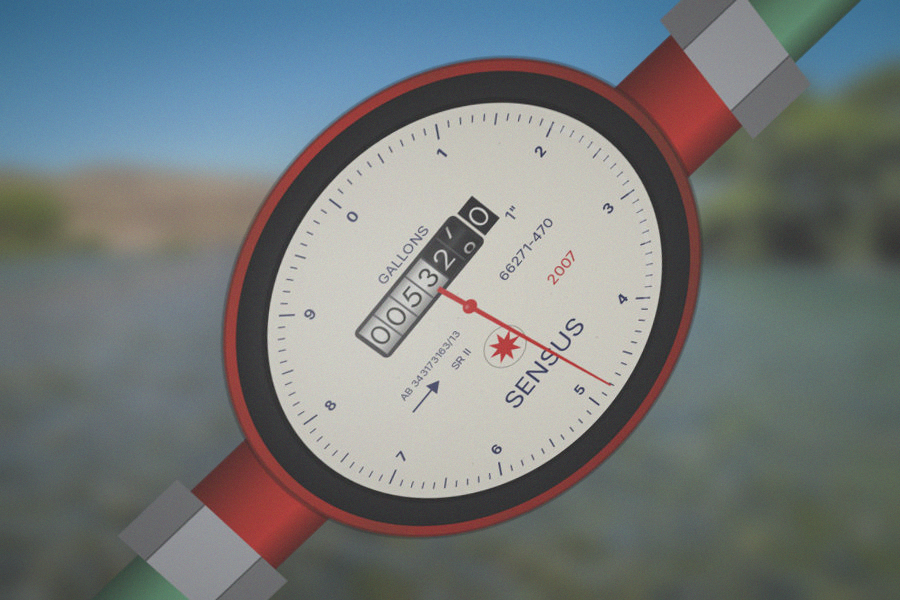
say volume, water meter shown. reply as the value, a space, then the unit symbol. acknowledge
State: 53274.8 gal
